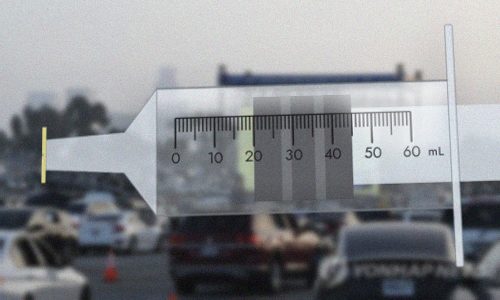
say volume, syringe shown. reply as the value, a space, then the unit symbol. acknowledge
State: 20 mL
